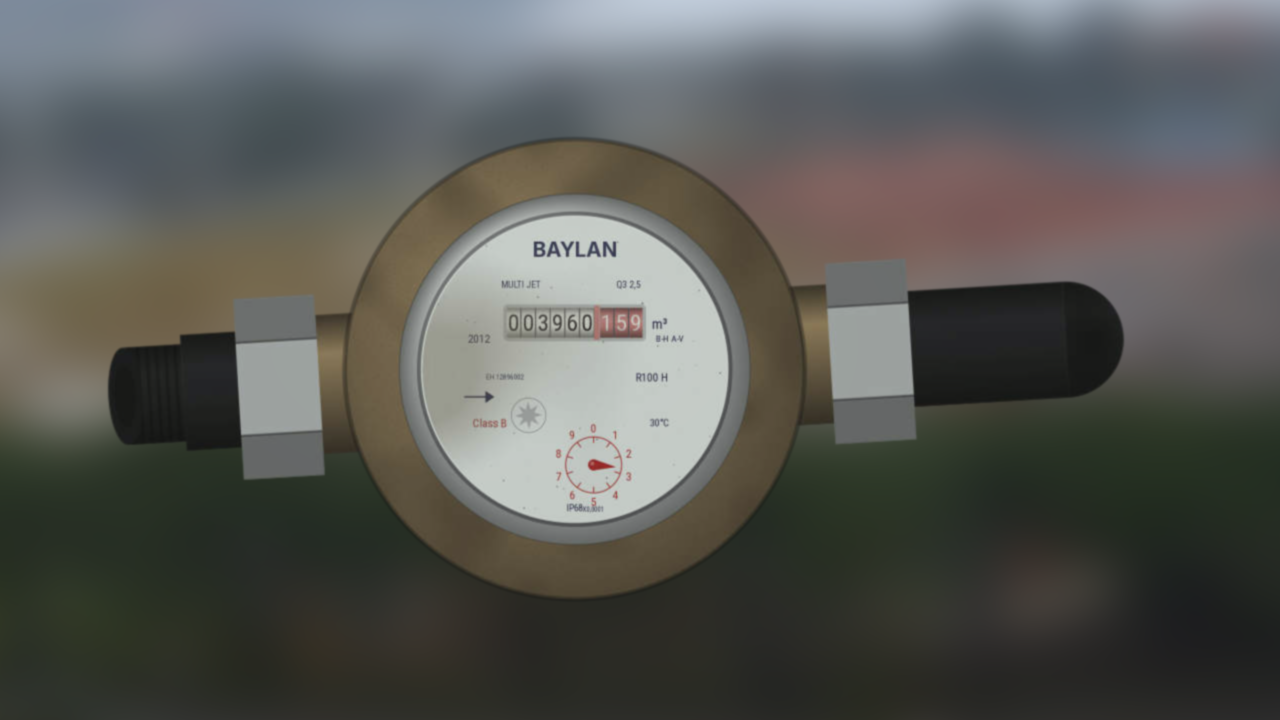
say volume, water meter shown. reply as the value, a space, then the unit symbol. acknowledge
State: 3960.1592 m³
